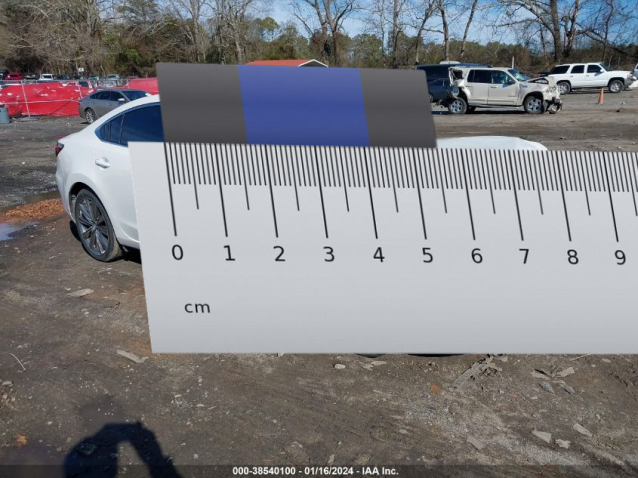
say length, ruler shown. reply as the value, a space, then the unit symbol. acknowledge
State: 5.5 cm
